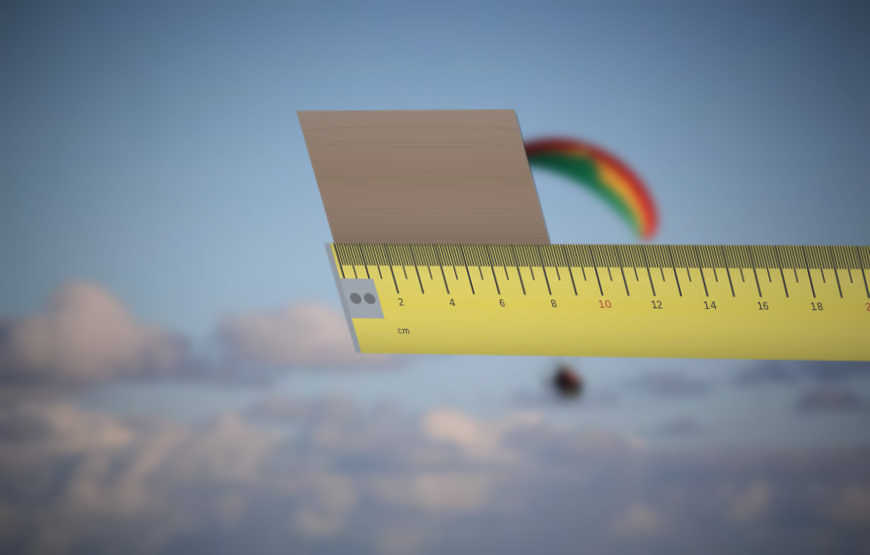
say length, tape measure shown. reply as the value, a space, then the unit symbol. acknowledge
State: 8.5 cm
